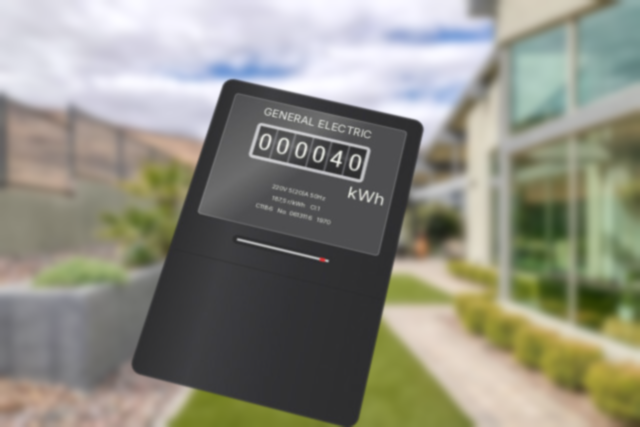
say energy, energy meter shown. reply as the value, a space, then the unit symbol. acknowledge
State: 40 kWh
